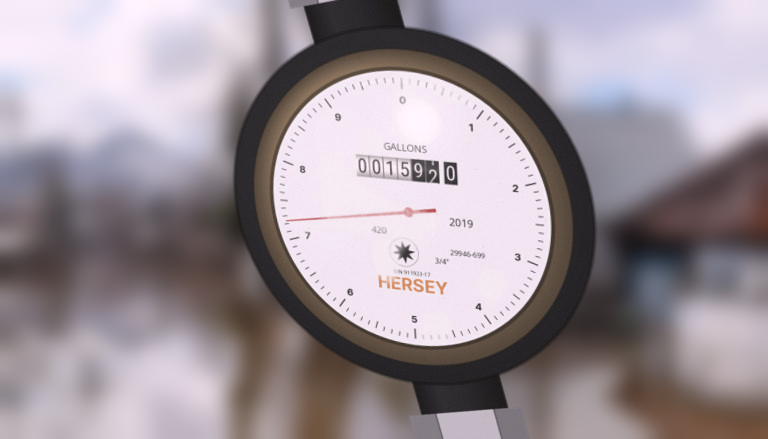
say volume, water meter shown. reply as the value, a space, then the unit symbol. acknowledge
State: 15917.2 gal
